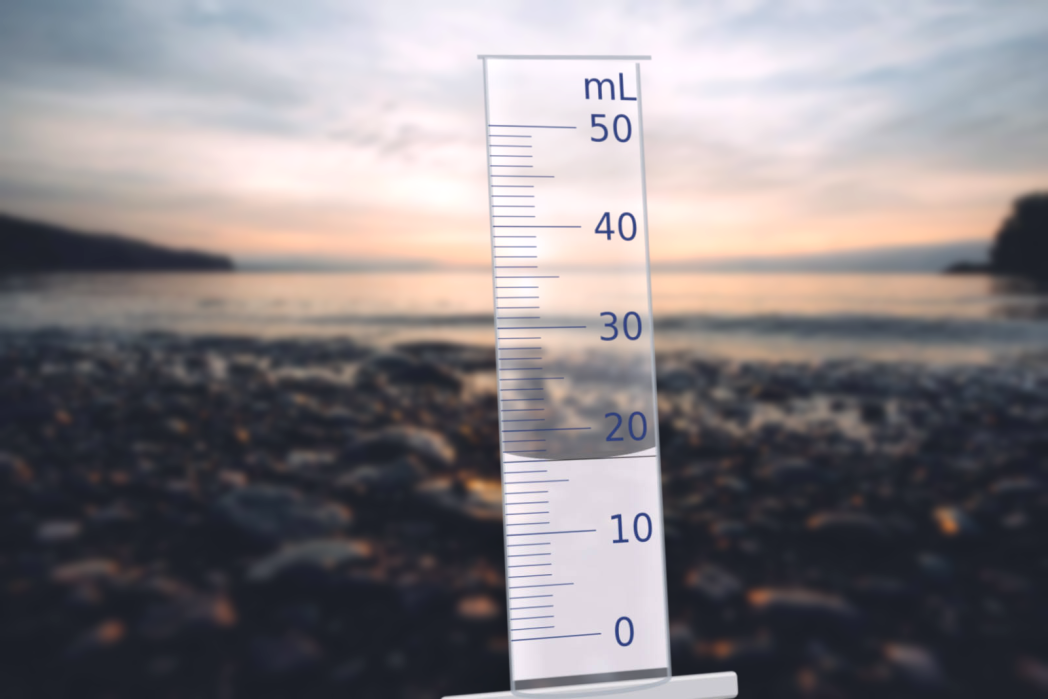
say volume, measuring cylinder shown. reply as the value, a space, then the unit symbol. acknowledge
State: 17 mL
